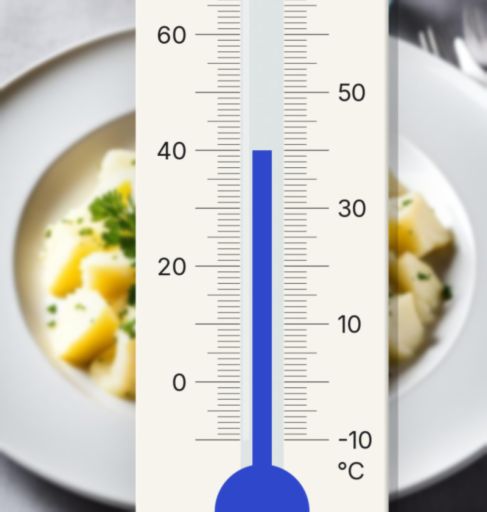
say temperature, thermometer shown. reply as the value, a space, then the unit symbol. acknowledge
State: 40 °C
